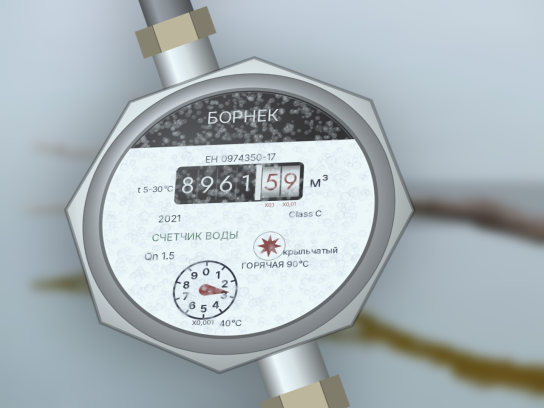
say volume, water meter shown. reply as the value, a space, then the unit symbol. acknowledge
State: 8961.592 m³
